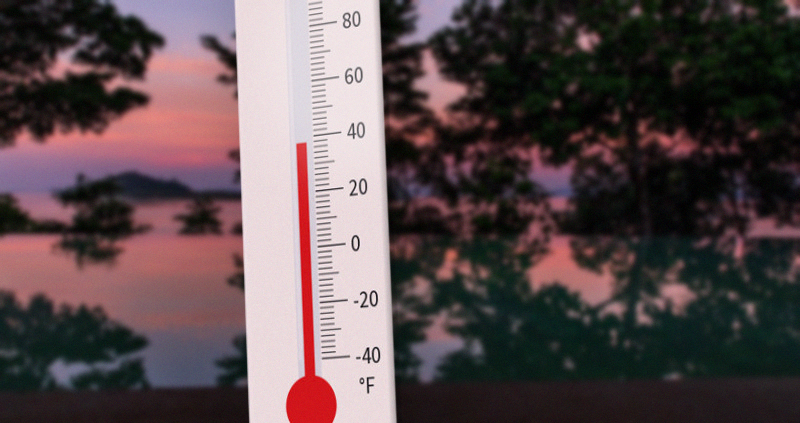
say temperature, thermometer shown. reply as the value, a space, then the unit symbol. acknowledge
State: 38 °F
